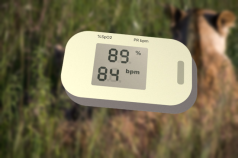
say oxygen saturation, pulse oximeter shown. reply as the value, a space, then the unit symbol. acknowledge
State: 89 %
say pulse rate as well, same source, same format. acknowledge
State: 84 bpm
